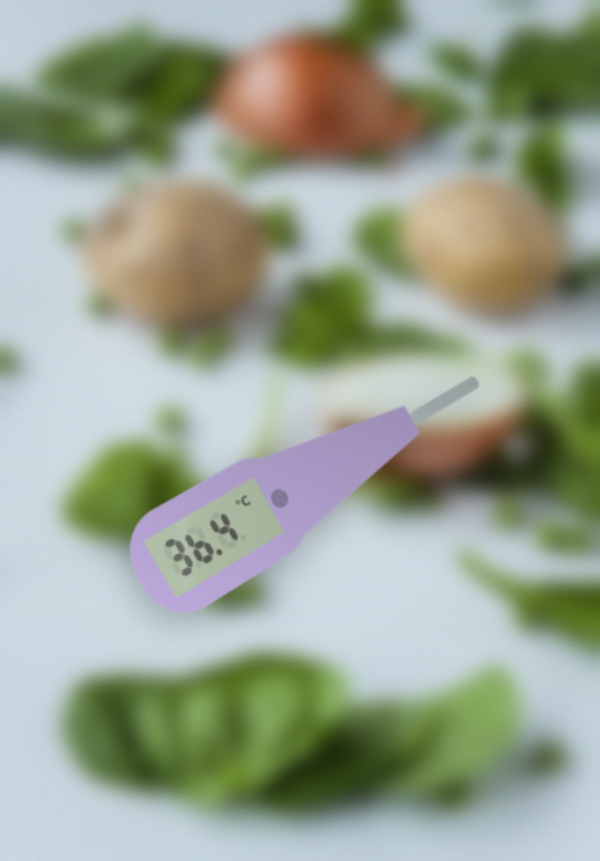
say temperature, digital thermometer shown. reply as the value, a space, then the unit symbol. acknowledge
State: 36.4 °C
